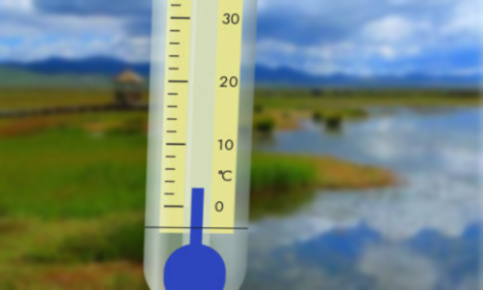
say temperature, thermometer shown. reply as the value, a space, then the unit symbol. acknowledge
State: 3 °C
